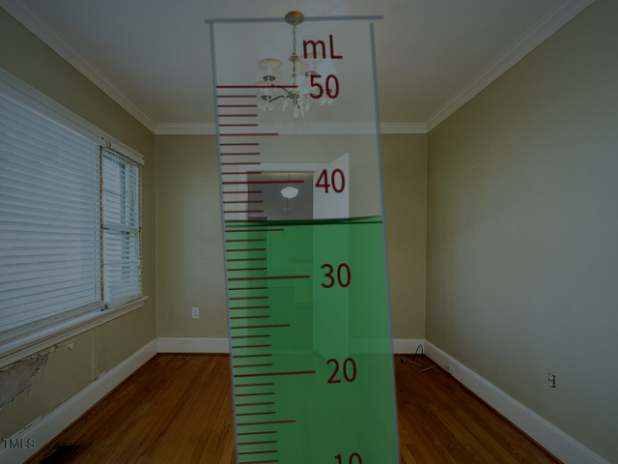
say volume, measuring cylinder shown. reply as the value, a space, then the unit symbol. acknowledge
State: 35.5 mL
